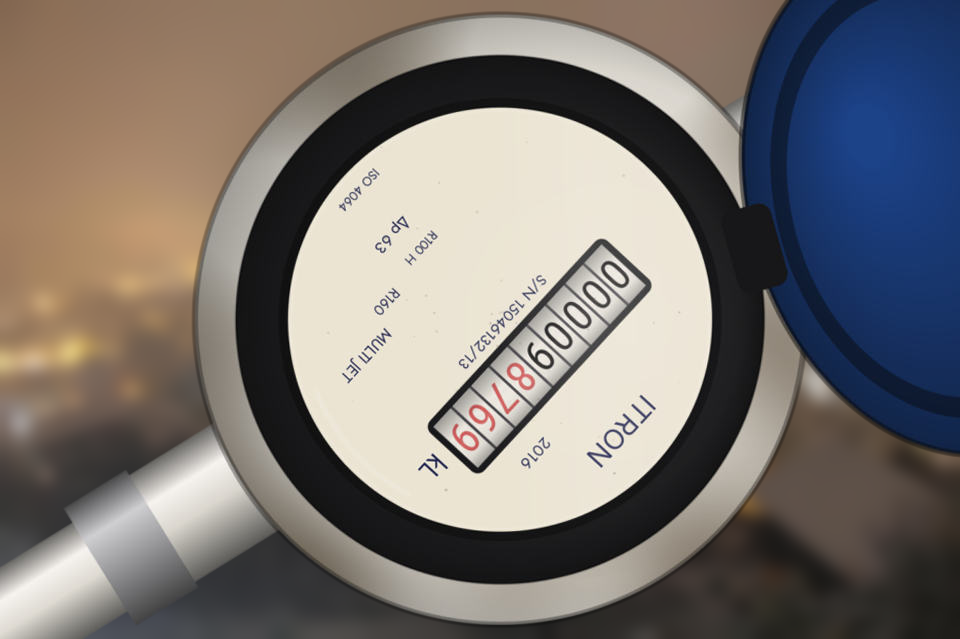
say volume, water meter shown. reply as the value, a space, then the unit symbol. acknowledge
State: 9.8769 kL
